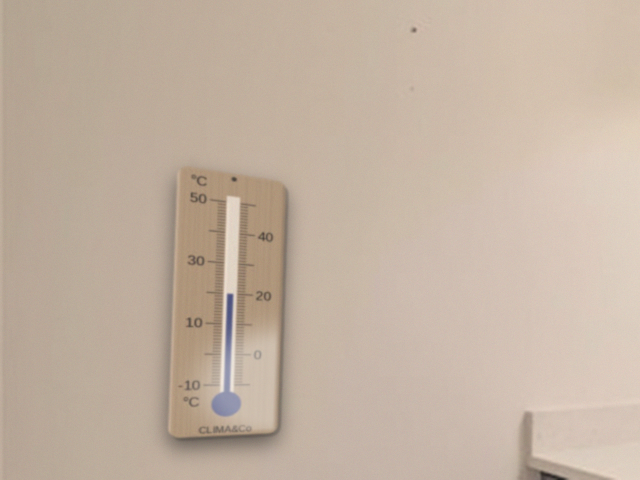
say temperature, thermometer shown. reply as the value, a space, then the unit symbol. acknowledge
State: 20 °C
